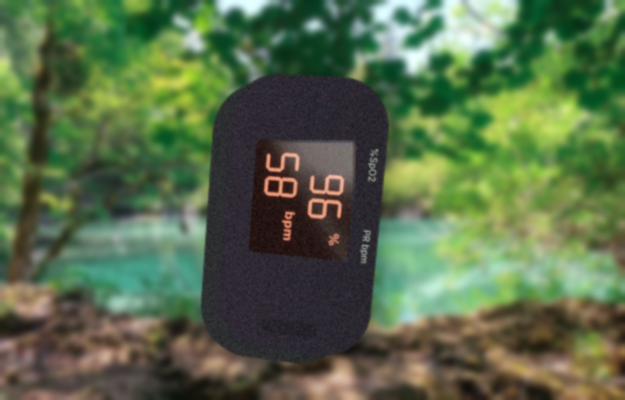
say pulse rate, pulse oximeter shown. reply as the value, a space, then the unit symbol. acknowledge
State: 58 bpm
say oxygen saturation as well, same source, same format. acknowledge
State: 96 %
